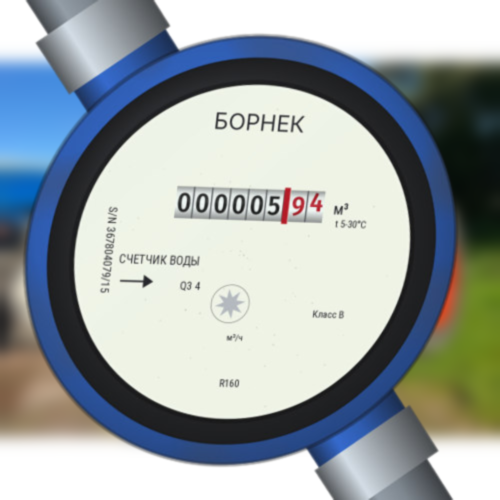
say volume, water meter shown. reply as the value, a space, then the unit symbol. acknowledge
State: 5.94 m³
